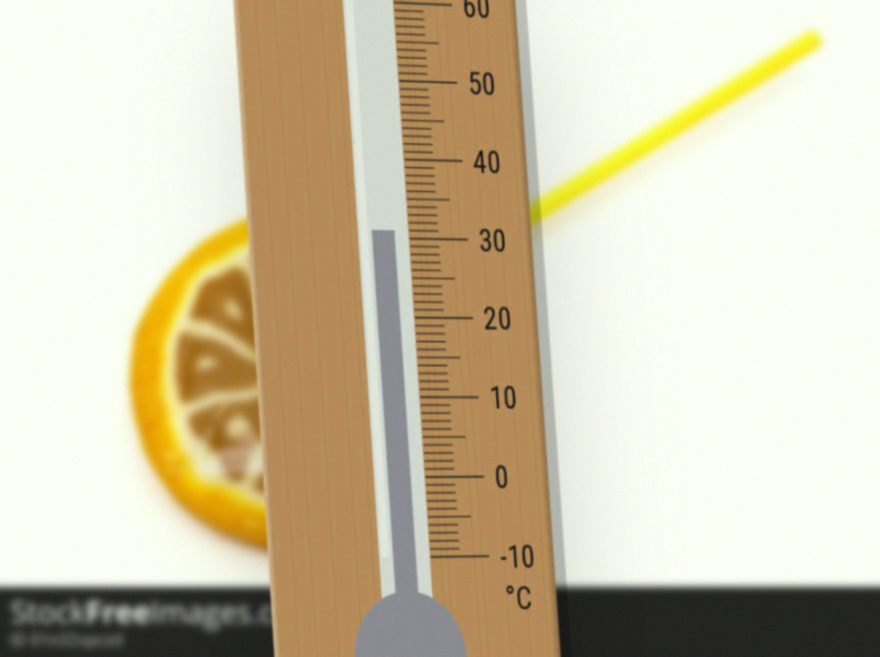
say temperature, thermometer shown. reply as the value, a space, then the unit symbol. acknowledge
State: 31 °C
